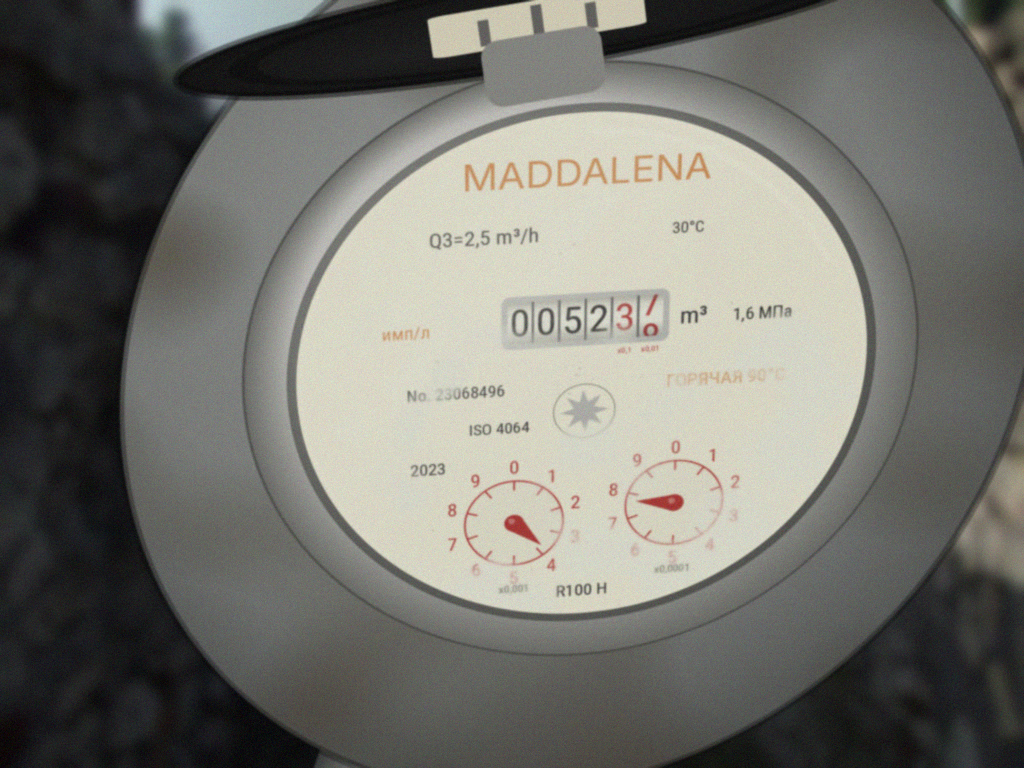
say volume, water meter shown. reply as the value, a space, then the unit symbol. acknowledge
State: 52.3737 m³
